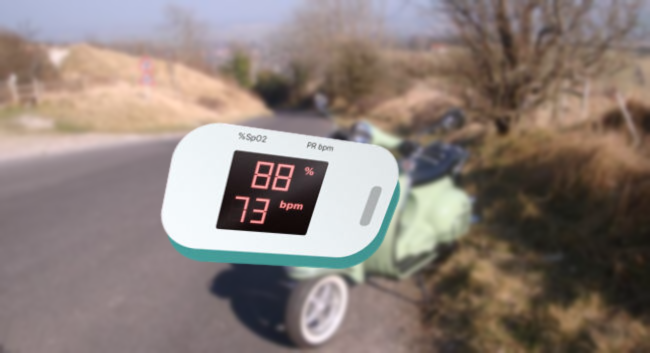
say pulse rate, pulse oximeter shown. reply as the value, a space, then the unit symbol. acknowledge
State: 73 bpm
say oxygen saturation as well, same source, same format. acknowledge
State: 88 %
